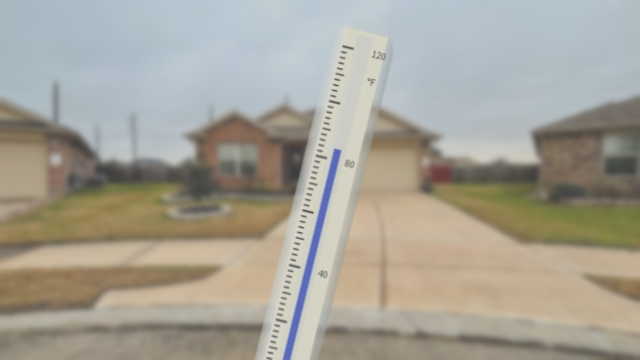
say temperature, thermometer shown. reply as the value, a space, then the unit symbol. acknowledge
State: 84 °F
